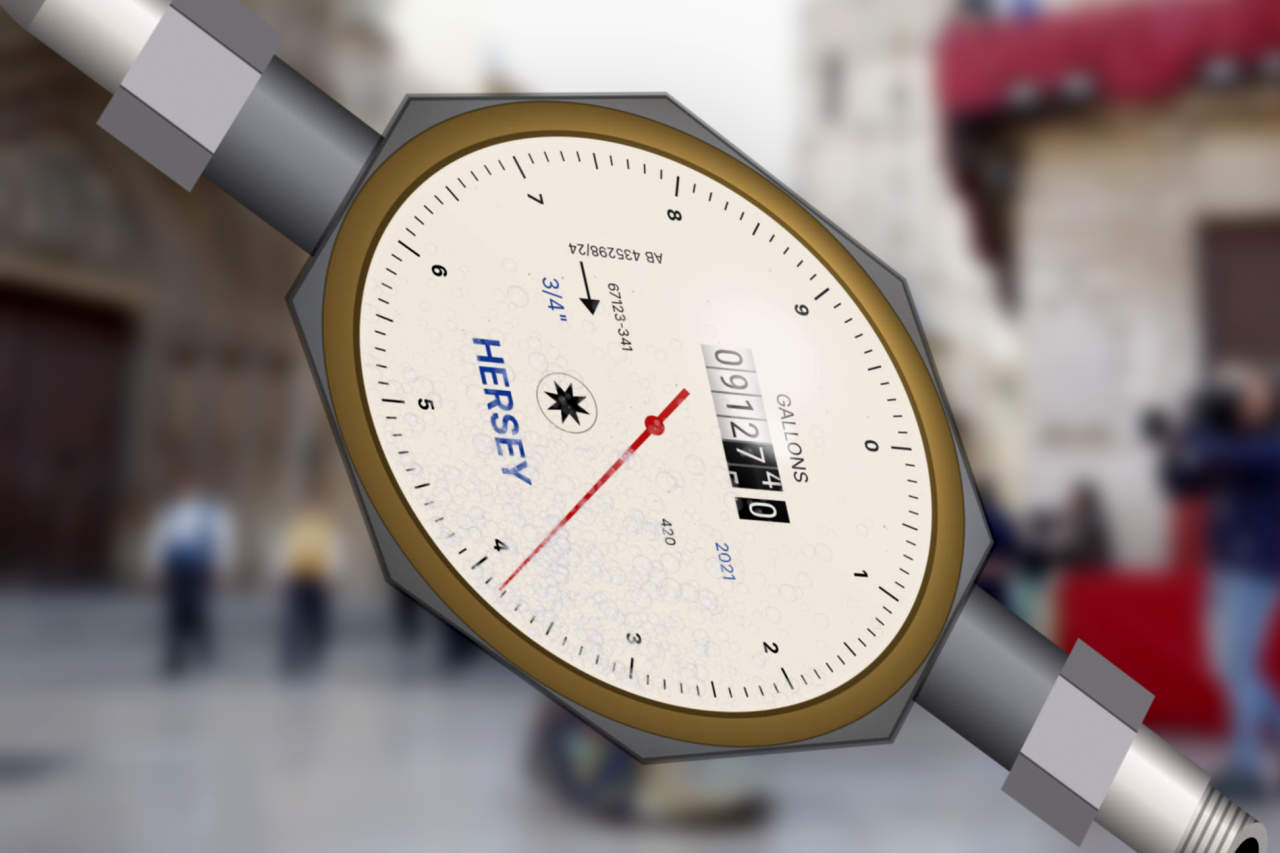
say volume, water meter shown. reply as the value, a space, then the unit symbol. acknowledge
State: 912743.8 gal
